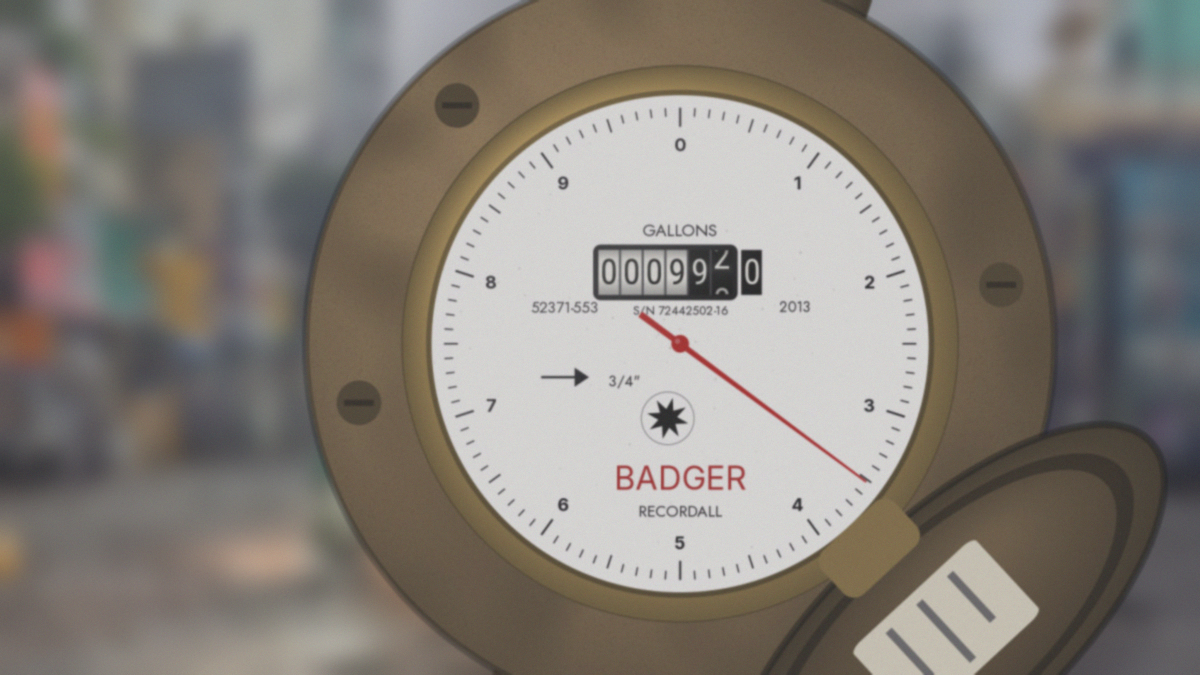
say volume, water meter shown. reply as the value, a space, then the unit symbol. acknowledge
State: 9923.5 gal
